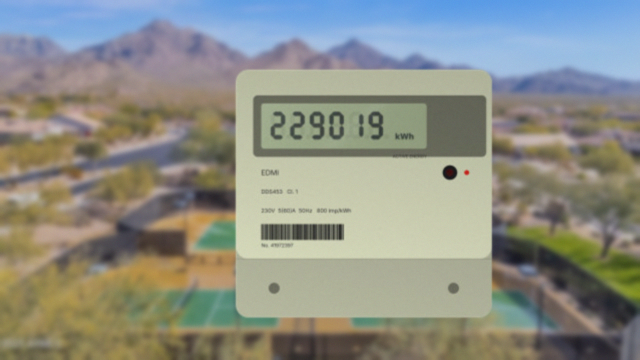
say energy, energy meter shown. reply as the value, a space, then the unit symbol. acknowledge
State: 229019 kWh
